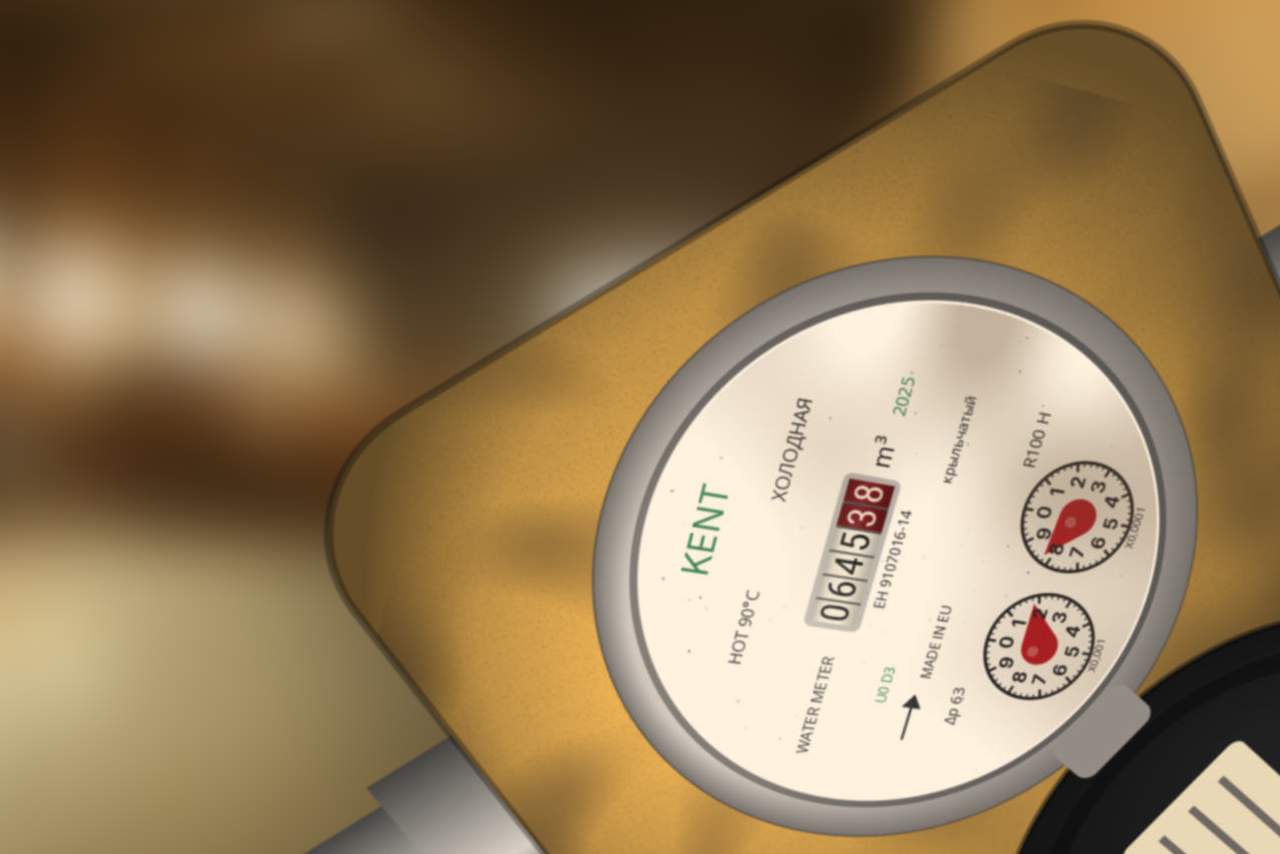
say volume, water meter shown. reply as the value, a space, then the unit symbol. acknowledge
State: 645.3818 m³
